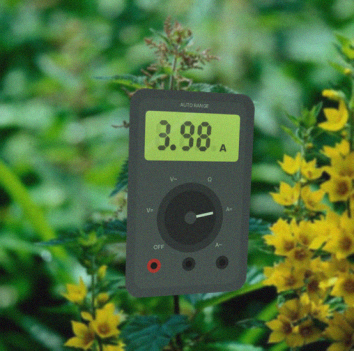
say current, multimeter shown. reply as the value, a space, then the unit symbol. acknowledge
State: 3.98 A
